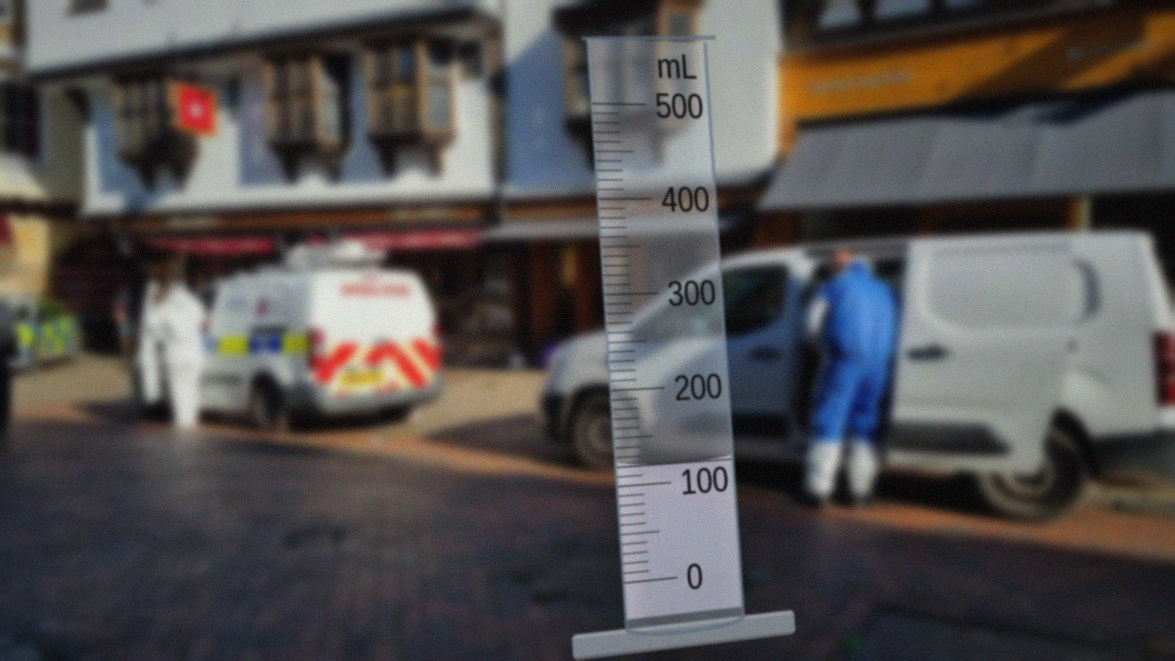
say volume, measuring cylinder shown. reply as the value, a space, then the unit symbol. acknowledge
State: 120 mL
